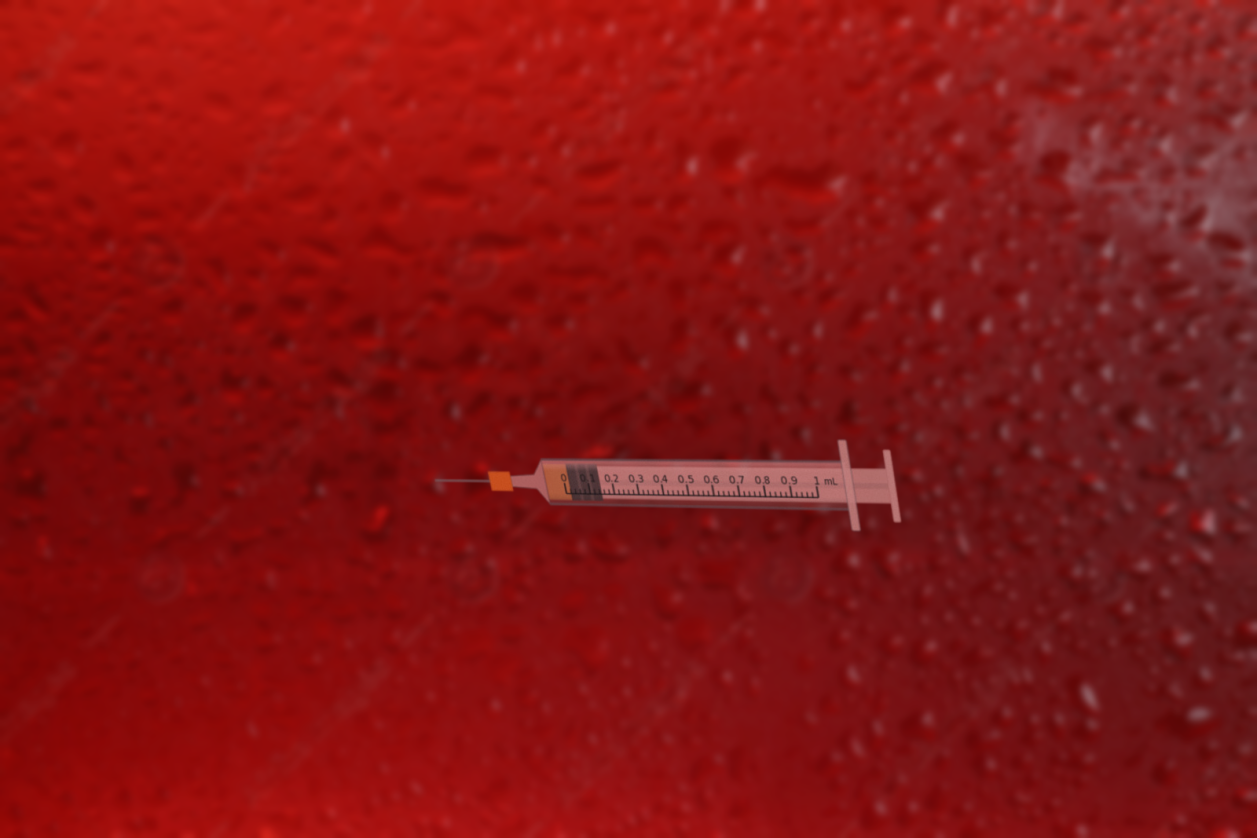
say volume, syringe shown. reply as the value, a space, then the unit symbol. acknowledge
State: 0.02 mL
